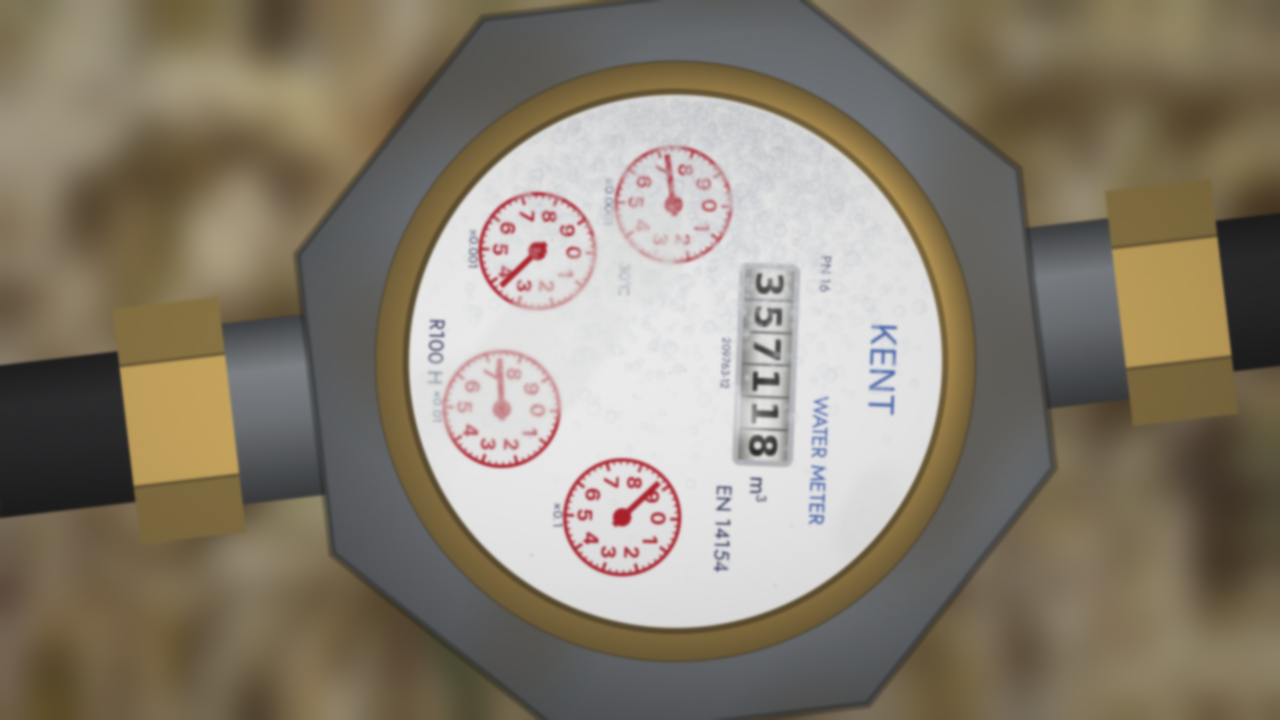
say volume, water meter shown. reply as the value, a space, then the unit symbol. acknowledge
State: 357118.8737 m³
